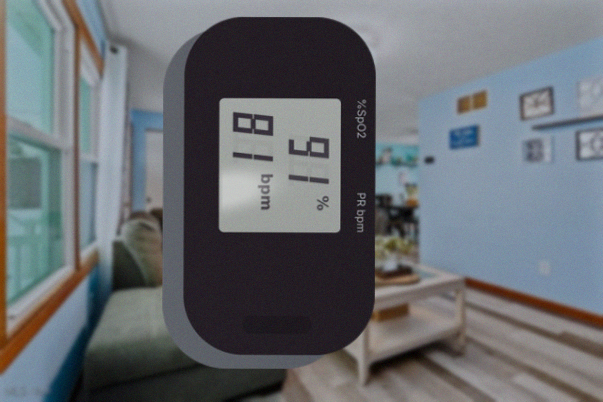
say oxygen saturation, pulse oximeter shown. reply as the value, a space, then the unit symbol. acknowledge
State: 91 %
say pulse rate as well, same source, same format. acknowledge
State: 81 bpm
